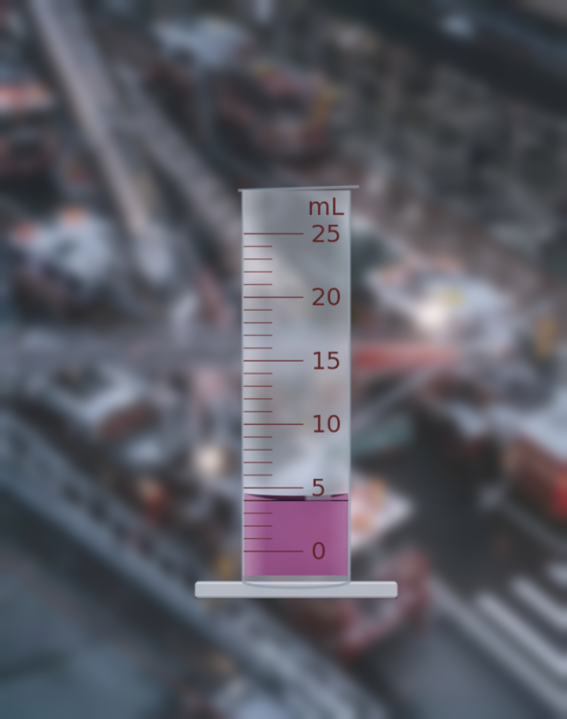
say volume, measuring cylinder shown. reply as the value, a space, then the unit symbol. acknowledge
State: 4 mL
